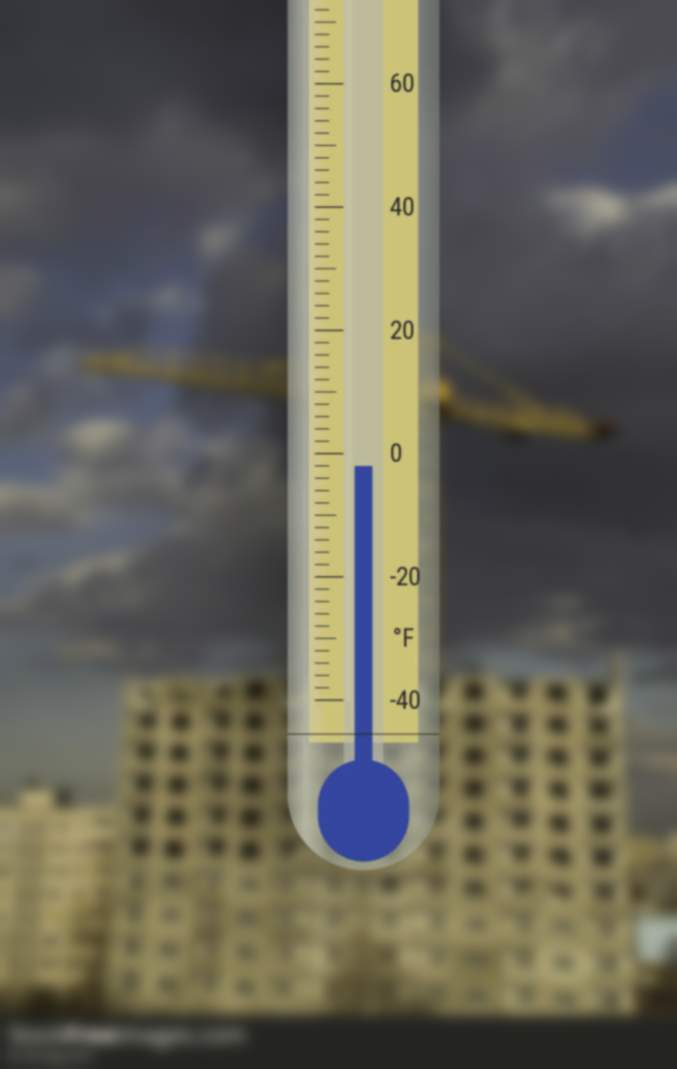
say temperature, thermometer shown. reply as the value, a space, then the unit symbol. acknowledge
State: -2 °F
